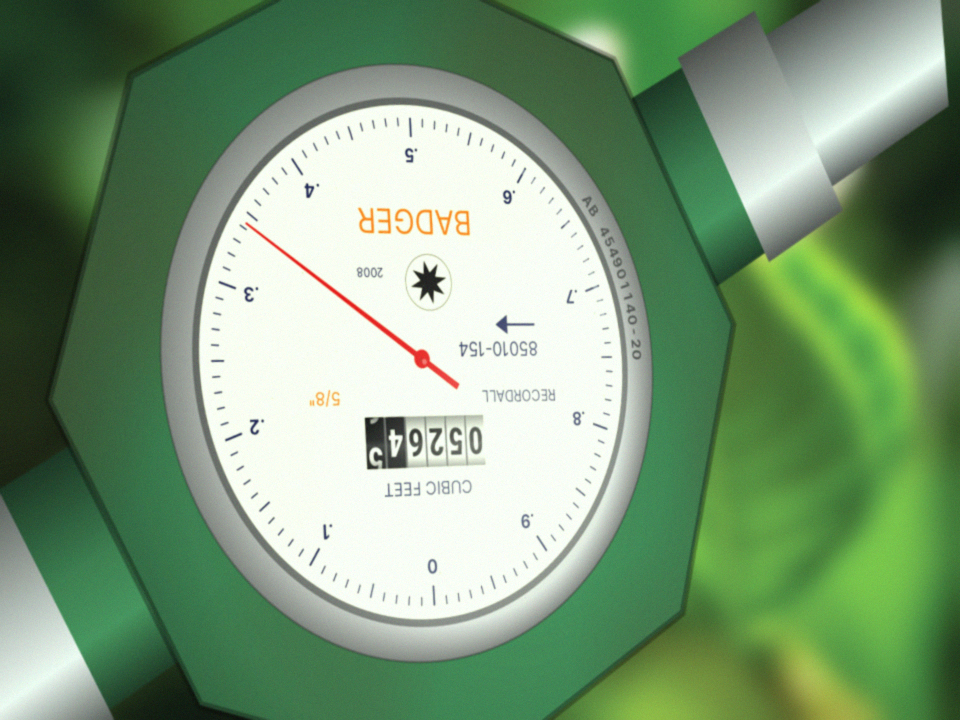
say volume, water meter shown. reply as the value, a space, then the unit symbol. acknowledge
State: 52645.34 ft³
